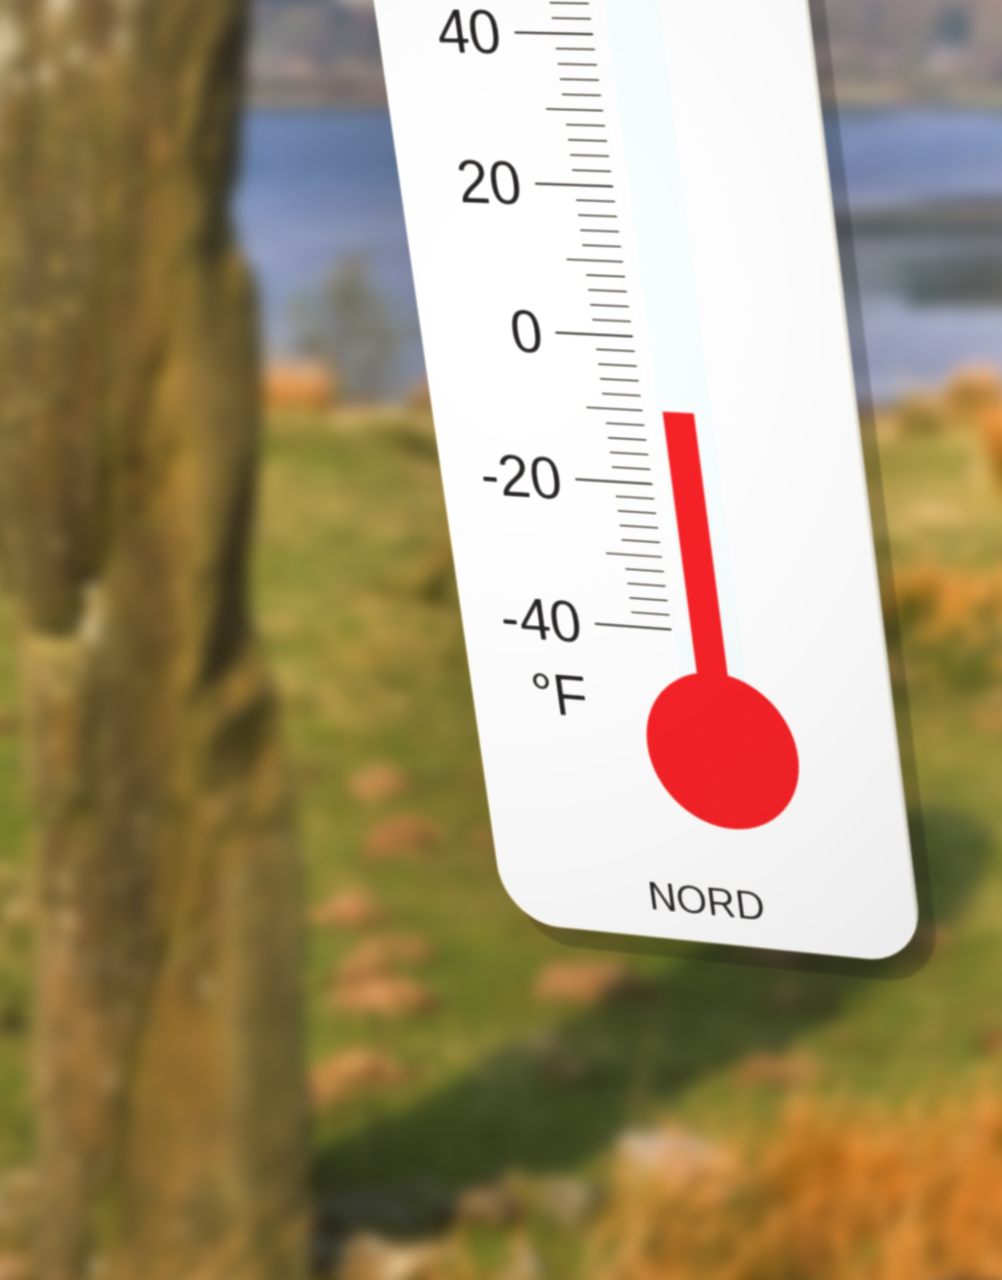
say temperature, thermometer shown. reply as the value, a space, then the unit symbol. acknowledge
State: -10 °F
